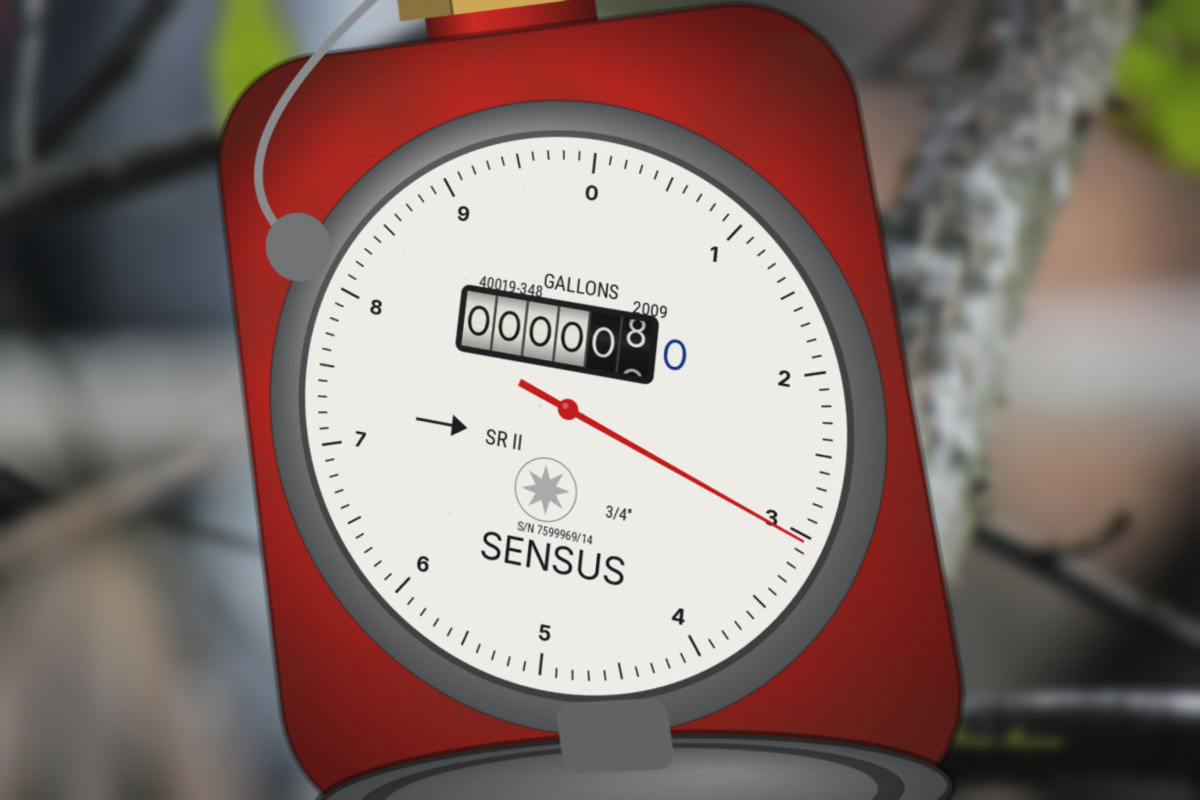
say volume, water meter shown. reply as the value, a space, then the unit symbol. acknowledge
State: 83.0 gal
